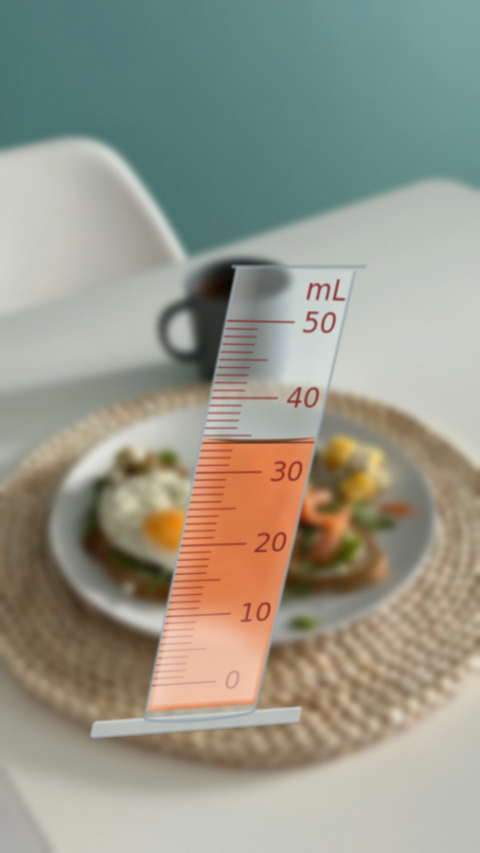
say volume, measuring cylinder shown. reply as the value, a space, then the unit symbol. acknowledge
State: 34 mL
